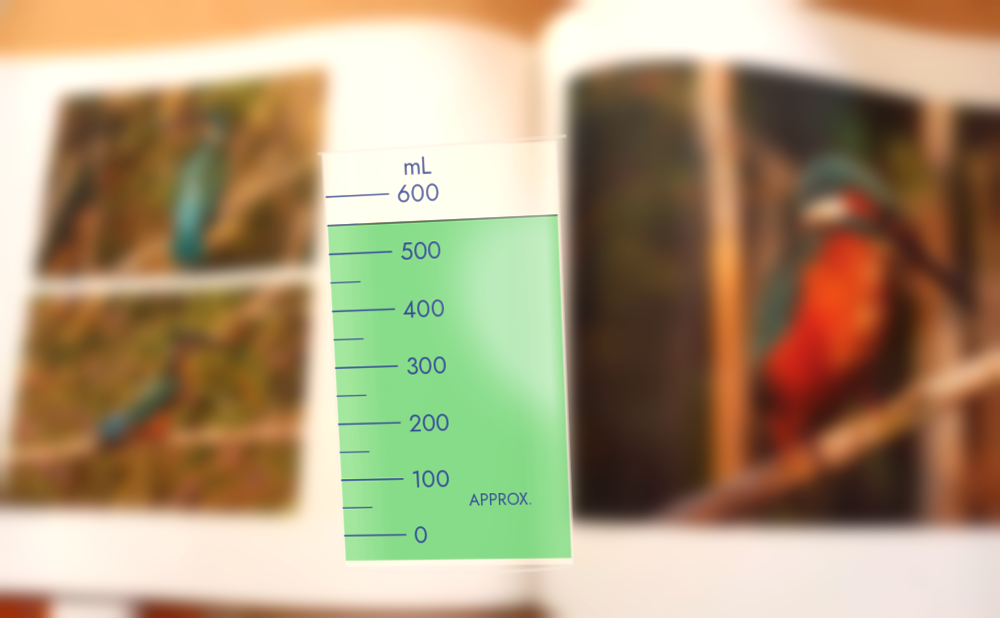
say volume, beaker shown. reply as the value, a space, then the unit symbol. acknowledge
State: 550 mL
